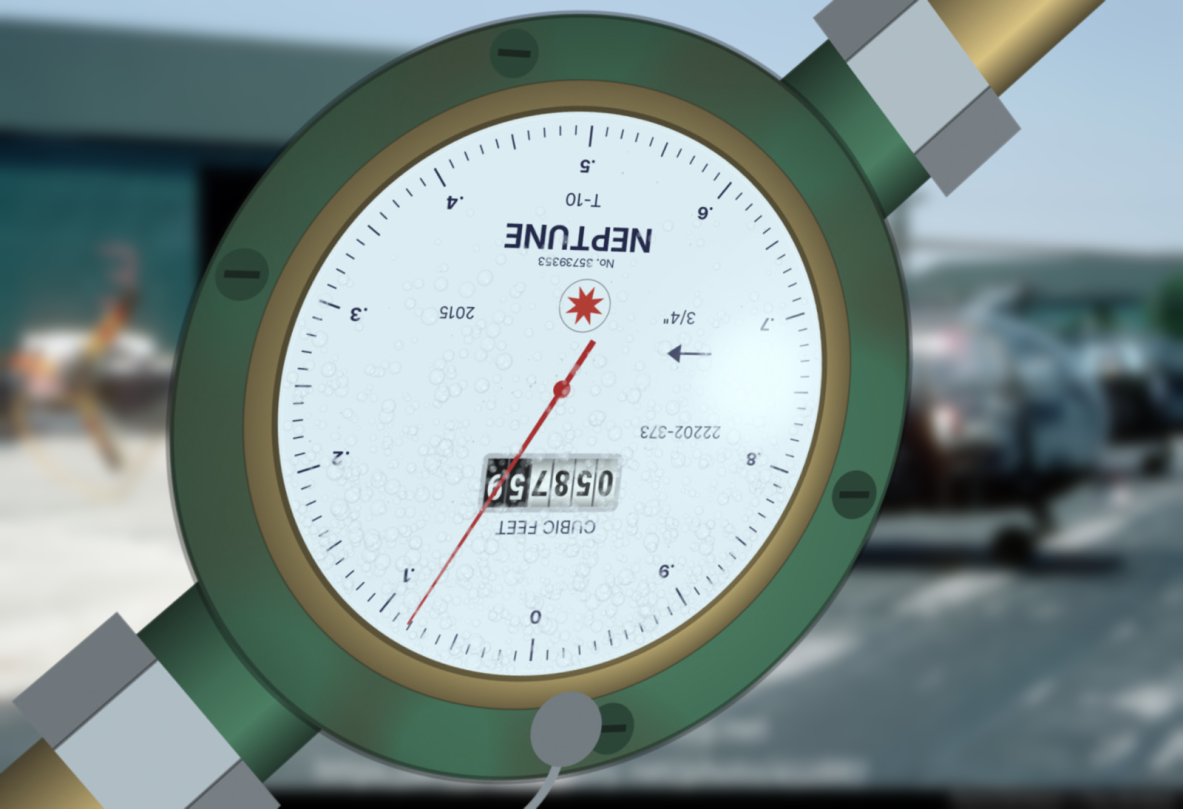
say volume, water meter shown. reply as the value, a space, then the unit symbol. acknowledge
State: 58759.08 ft³
